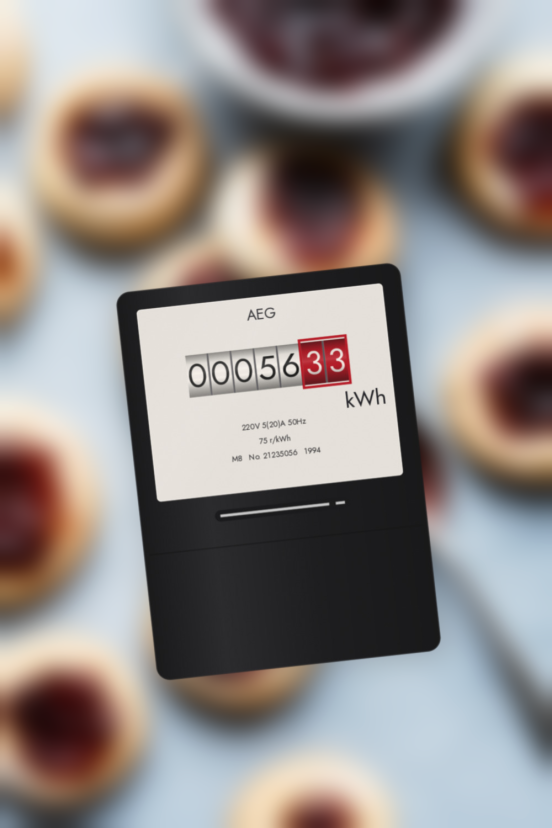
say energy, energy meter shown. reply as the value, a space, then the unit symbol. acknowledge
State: 56.33 kWh
